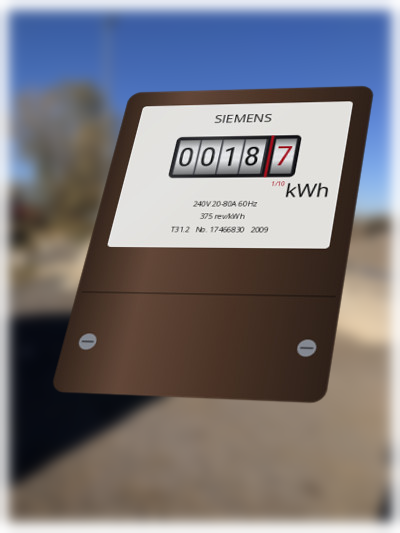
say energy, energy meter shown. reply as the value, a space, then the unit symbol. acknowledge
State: 18.7 kWh
